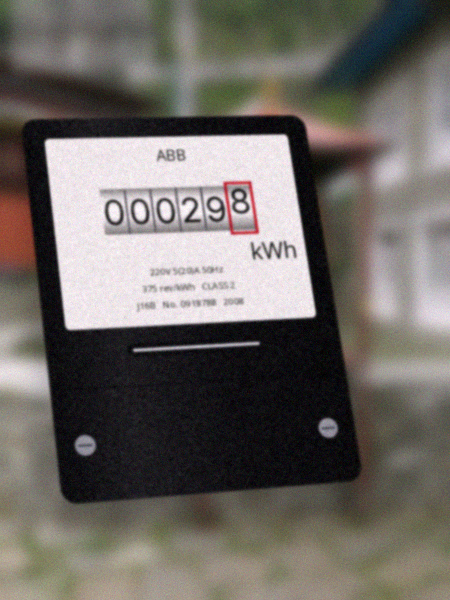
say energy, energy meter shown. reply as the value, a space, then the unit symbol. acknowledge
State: 29.8 kWh
